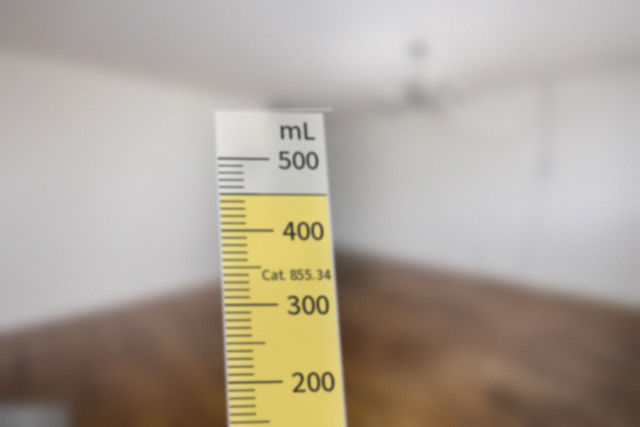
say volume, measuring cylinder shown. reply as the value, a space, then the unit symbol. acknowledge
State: 450 mL
